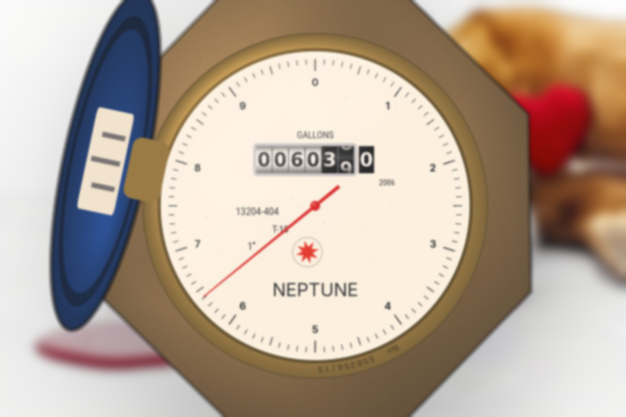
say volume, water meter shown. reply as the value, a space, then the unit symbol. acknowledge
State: 60386.4 gal
